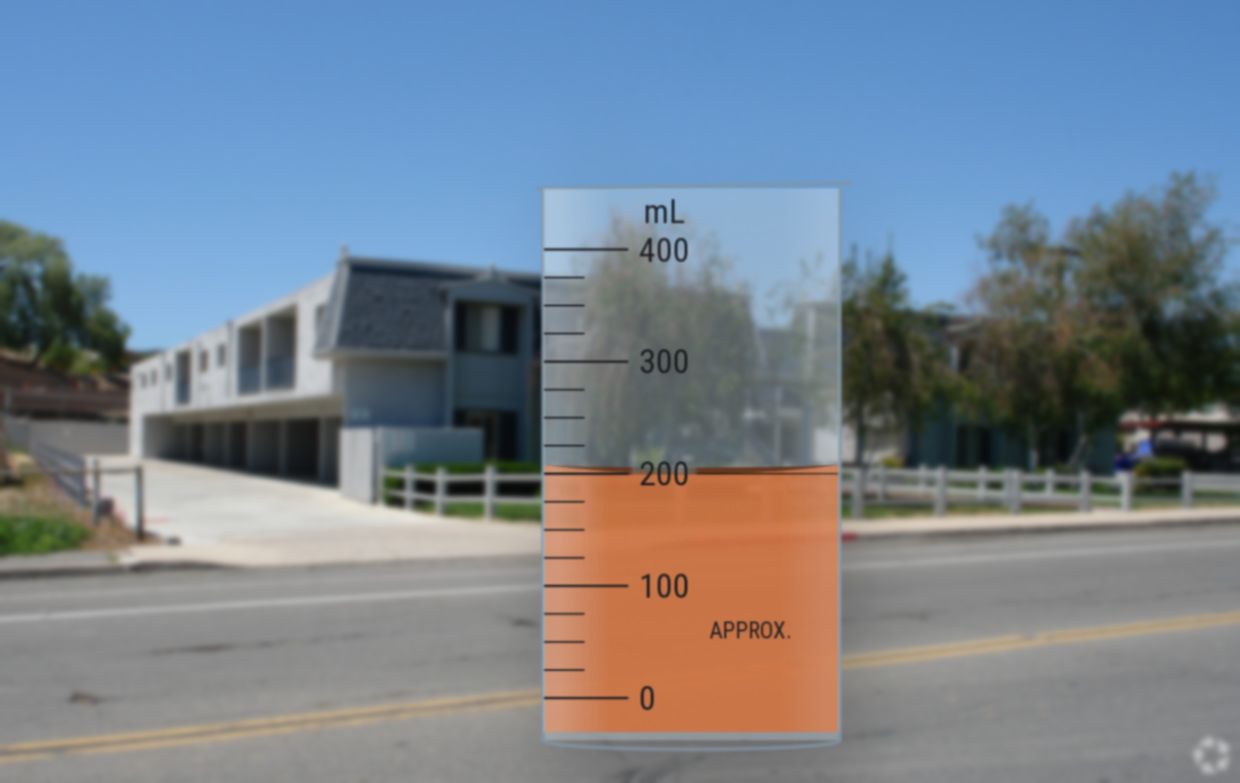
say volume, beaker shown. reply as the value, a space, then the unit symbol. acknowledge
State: 200 mL
